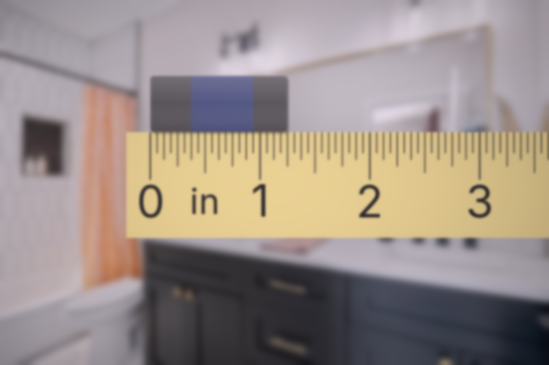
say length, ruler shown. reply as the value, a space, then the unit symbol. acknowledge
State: 1.25 in
